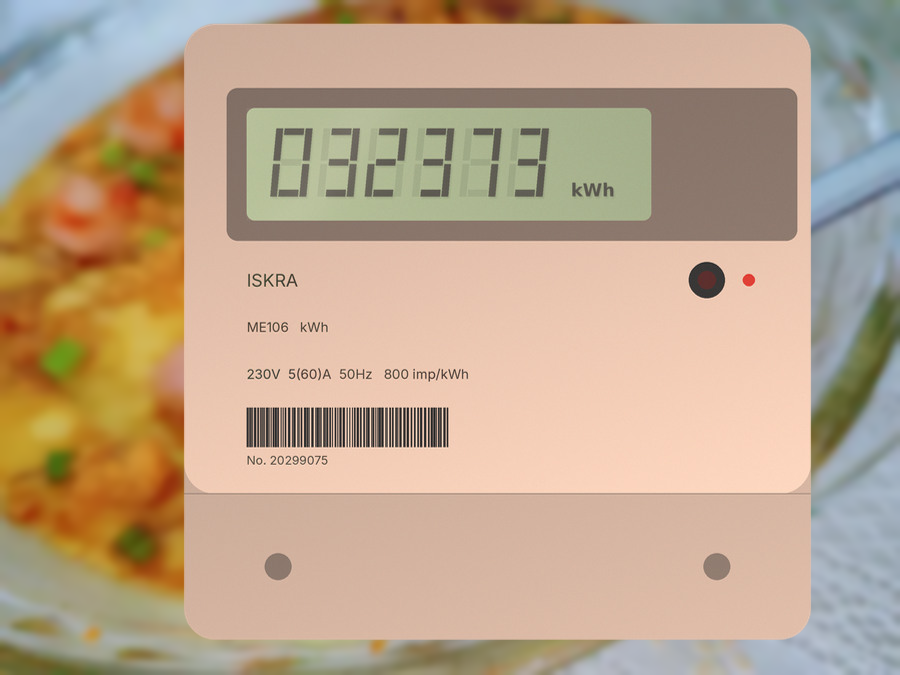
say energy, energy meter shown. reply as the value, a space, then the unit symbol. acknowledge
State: 32373 kWh
